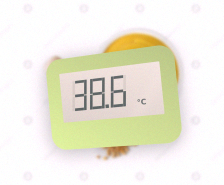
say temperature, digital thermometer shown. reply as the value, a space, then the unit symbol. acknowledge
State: 38.6 °C
